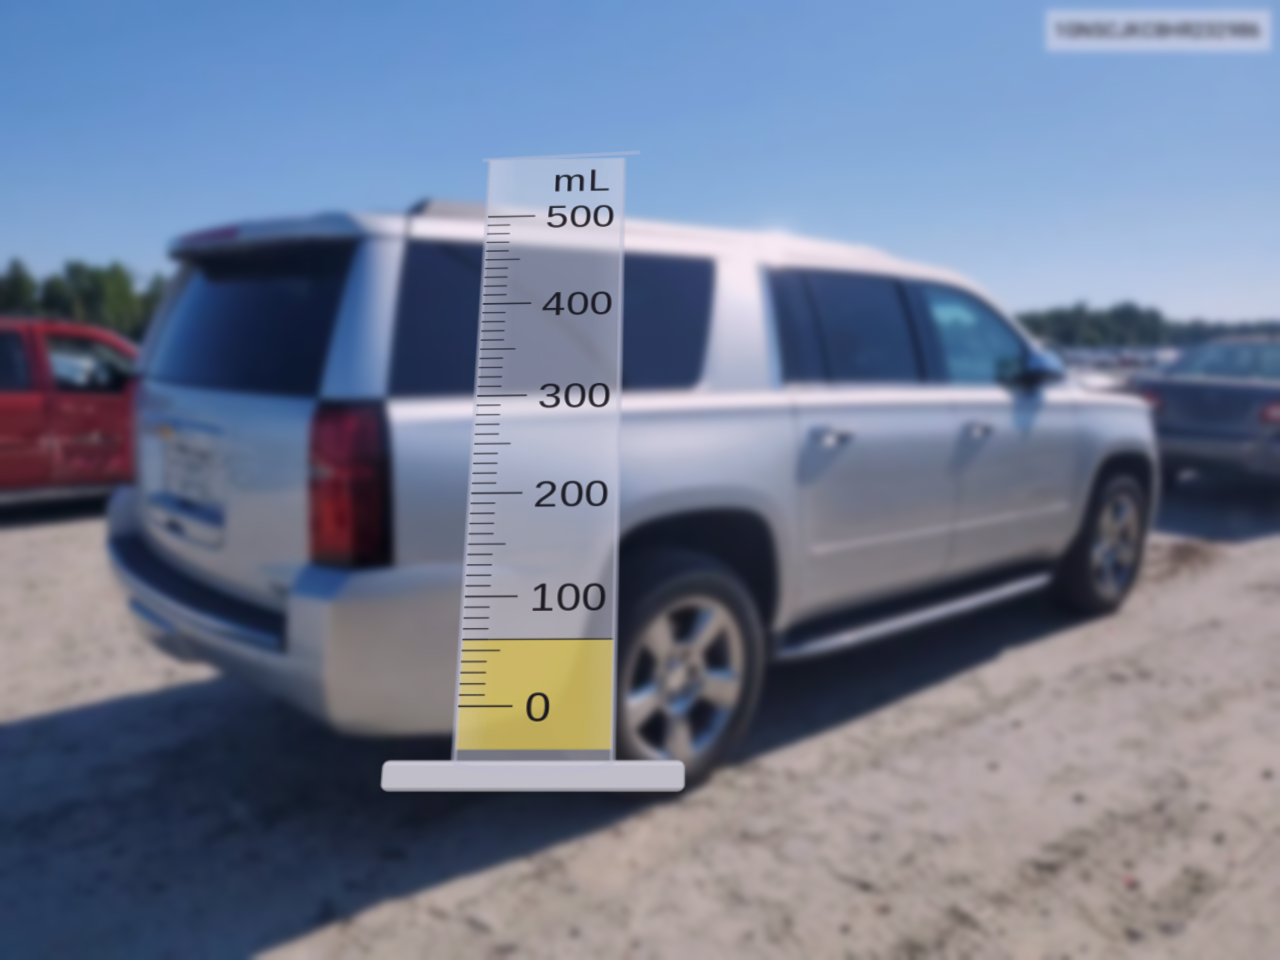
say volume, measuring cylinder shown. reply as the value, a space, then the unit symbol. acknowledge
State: 60 mL
